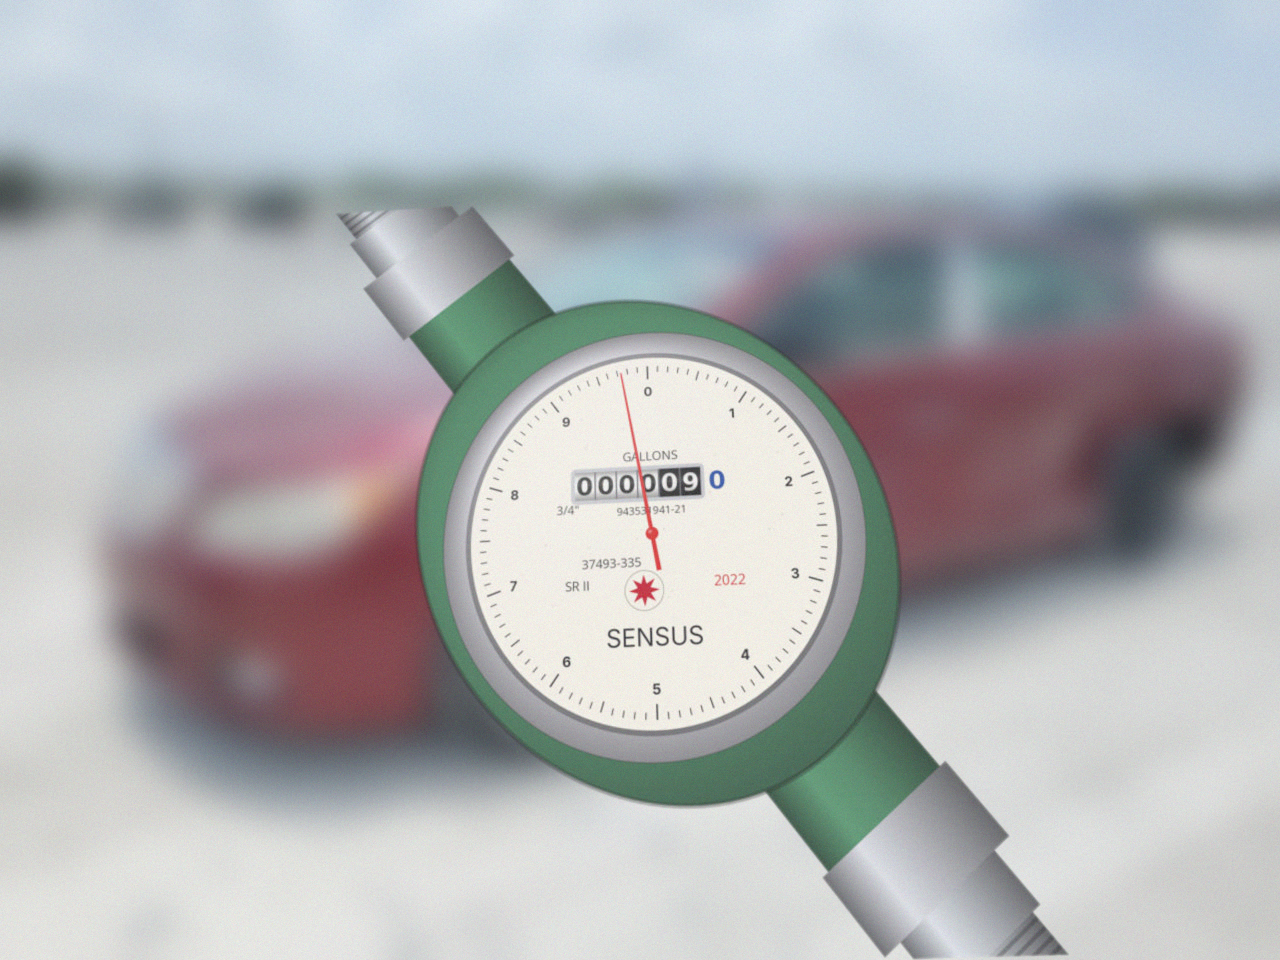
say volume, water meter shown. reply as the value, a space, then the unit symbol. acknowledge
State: 89.7 gal
